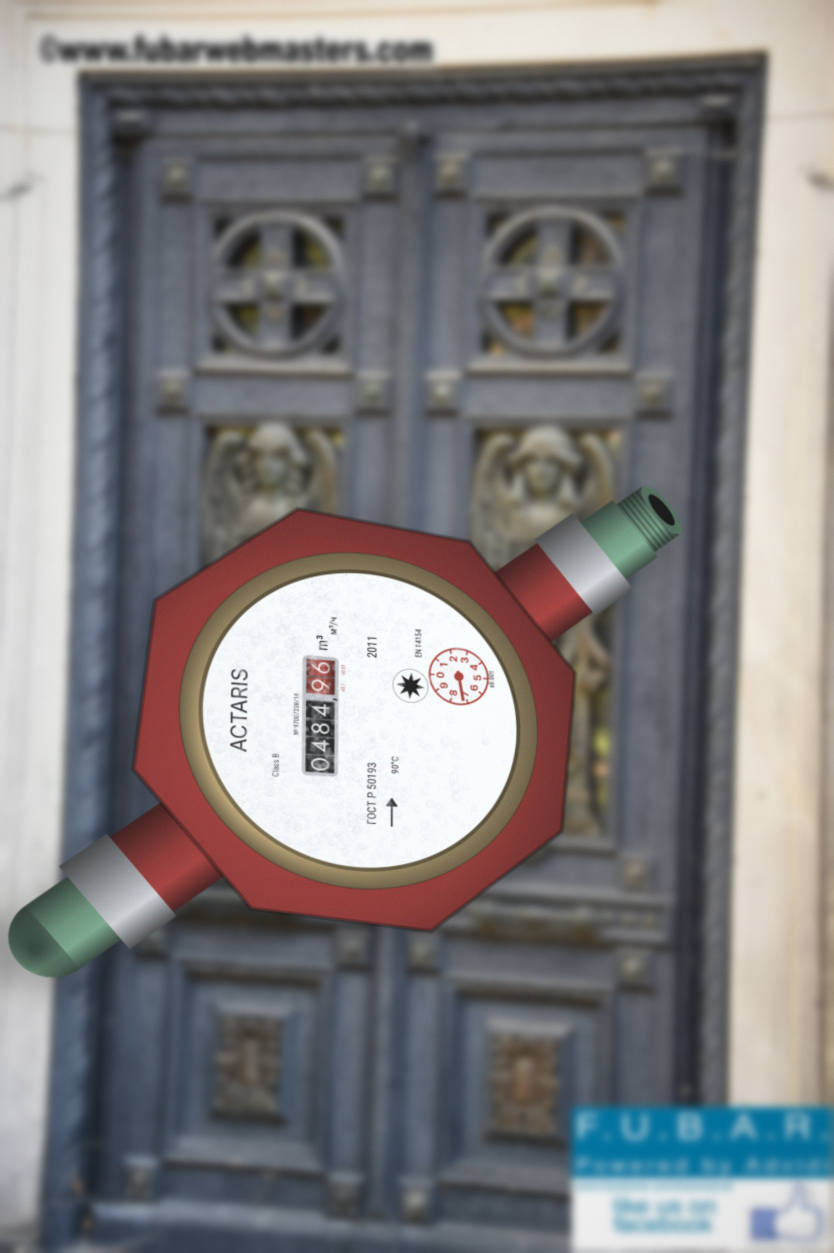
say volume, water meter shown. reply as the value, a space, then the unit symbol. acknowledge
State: 484.967 m³
